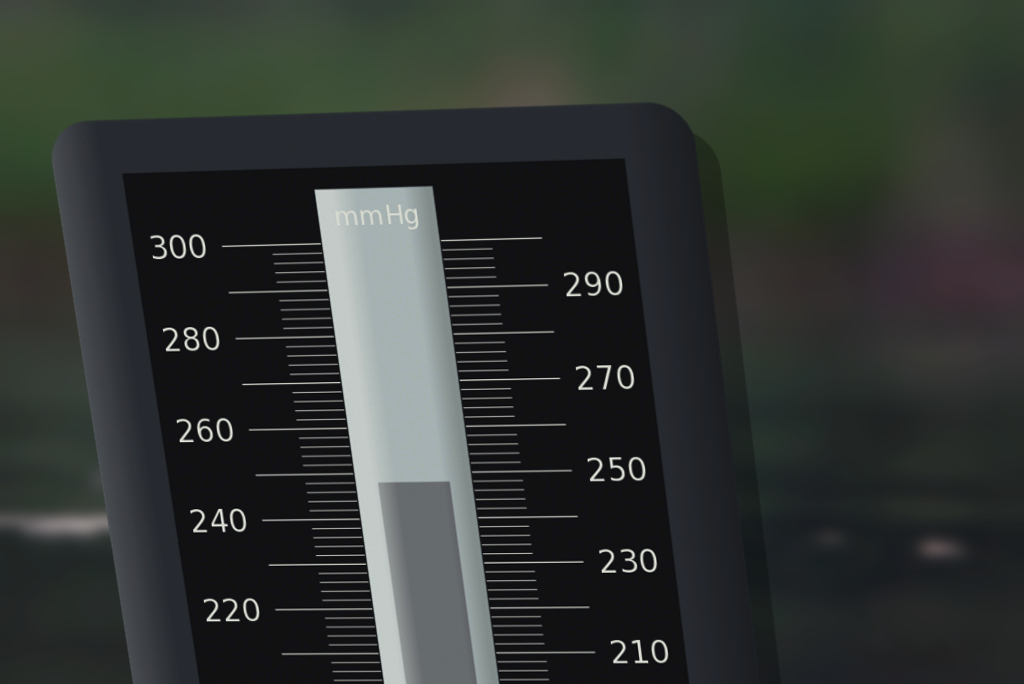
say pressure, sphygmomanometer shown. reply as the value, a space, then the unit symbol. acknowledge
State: 248 mmHg
